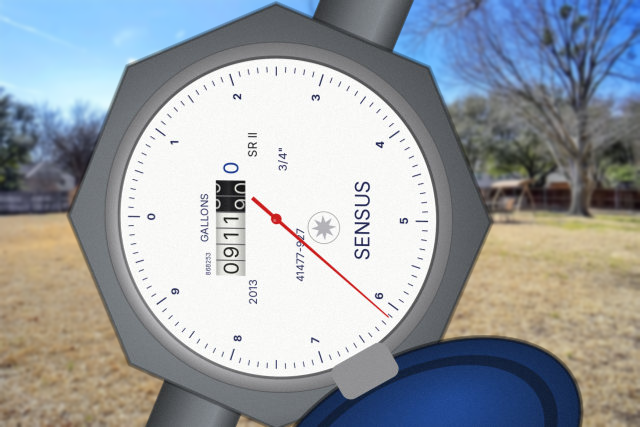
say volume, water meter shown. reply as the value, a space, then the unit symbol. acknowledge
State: 911896.1 gal
